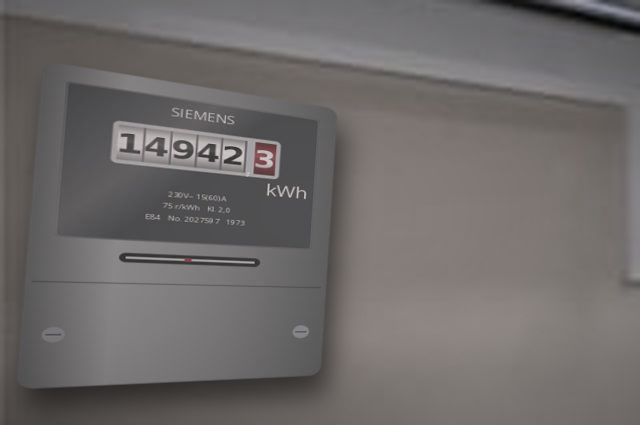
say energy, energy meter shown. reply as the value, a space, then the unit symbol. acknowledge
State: 14942.3 kWh
